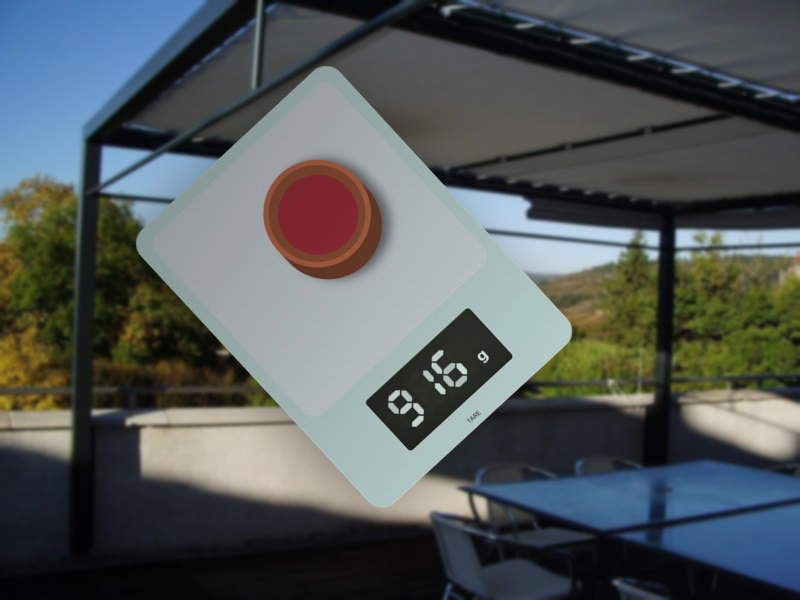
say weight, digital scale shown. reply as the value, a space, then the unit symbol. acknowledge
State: 916 g
